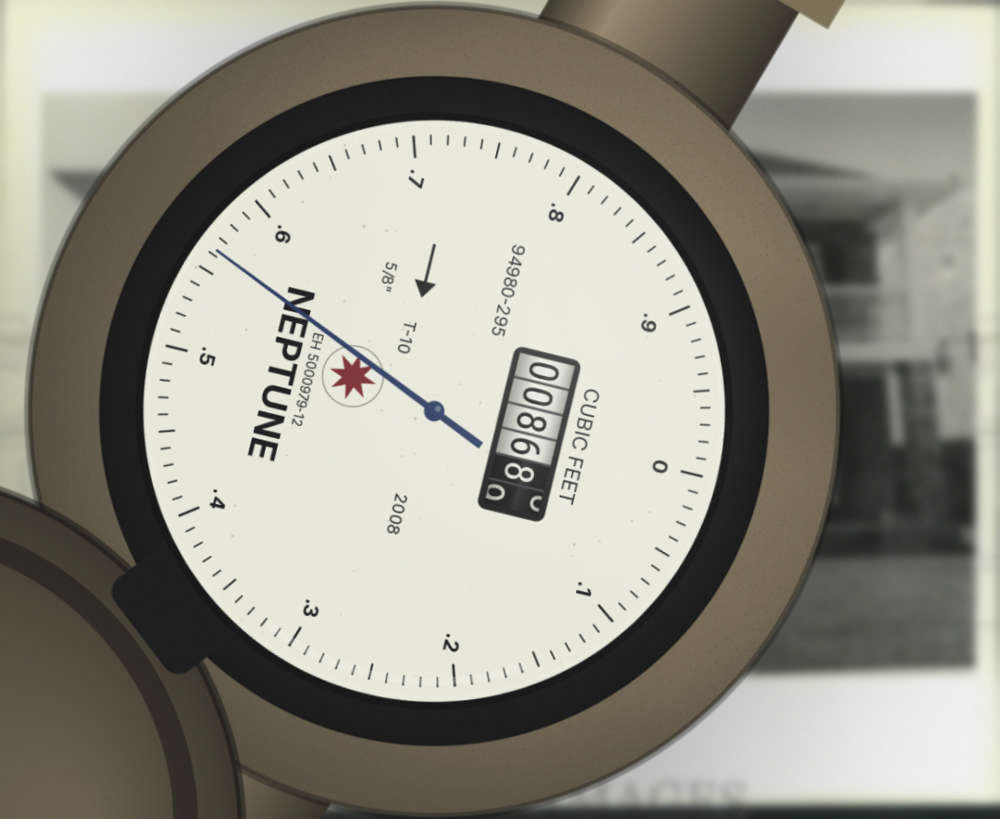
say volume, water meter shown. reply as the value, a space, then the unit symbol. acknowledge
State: 8688.56 ft³
